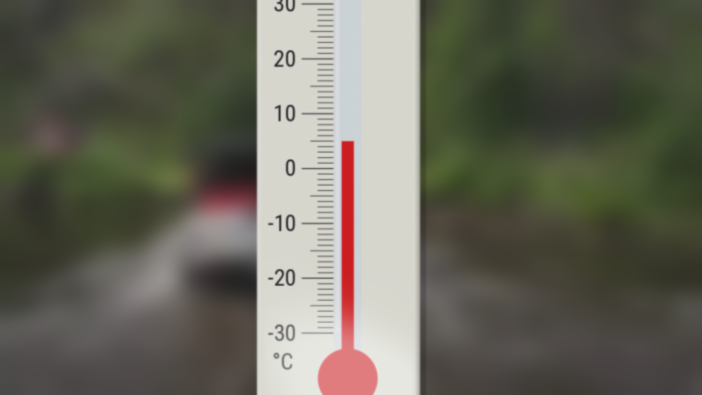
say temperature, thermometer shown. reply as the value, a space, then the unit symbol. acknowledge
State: 5 °C
